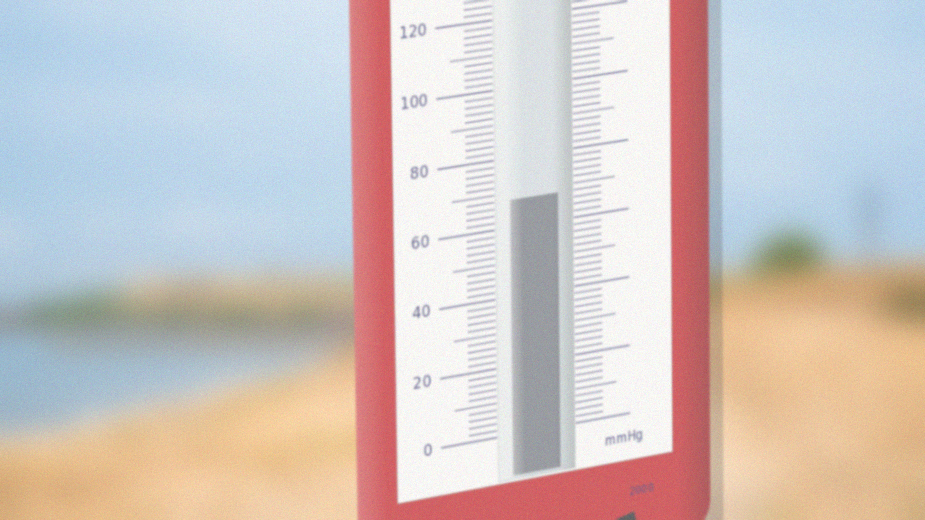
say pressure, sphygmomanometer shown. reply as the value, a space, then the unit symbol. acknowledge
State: 68 mmHg
